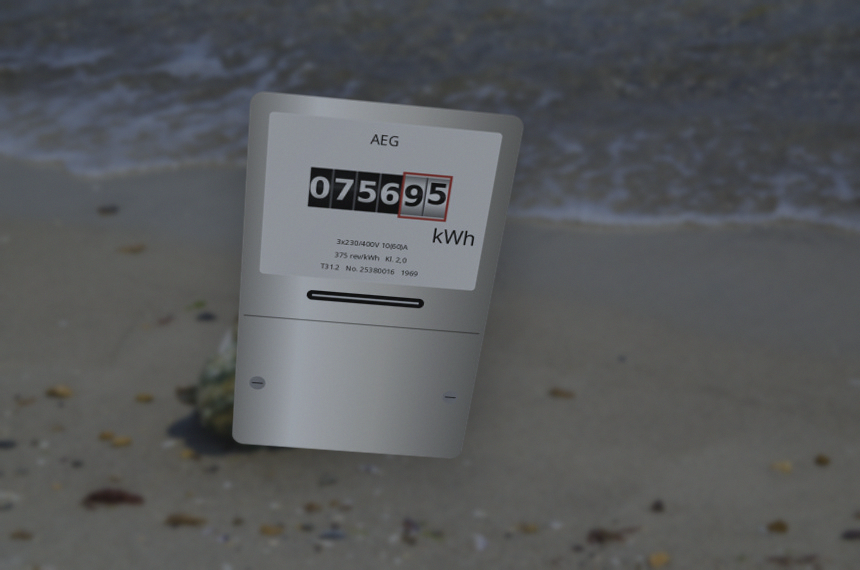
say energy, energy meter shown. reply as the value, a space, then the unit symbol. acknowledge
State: 756.95 kWh
